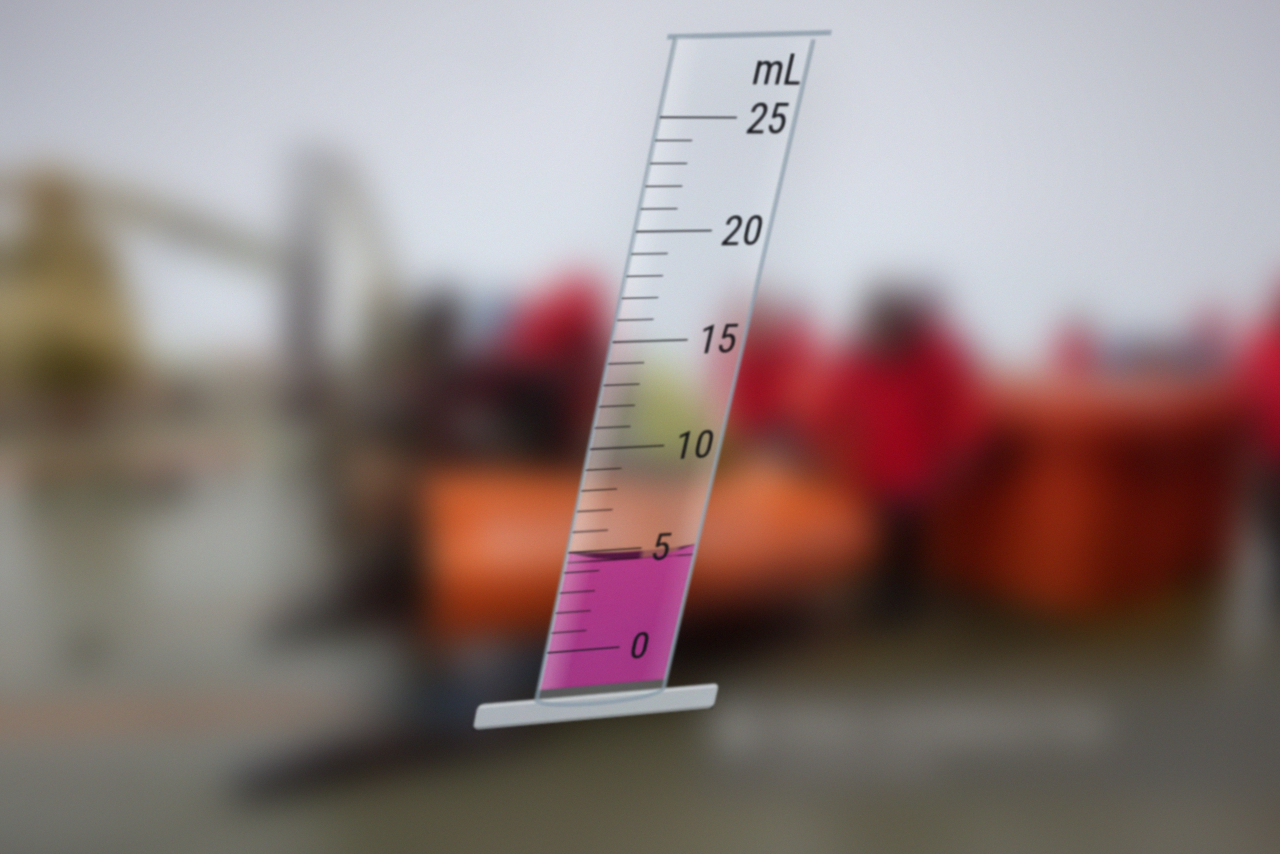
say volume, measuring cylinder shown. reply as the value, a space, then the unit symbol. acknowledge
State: 4.5 mL
